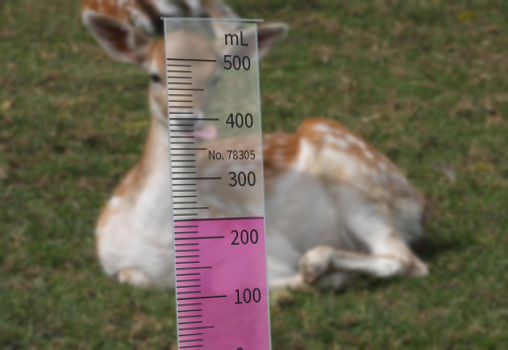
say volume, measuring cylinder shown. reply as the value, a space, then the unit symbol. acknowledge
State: 230 mL
